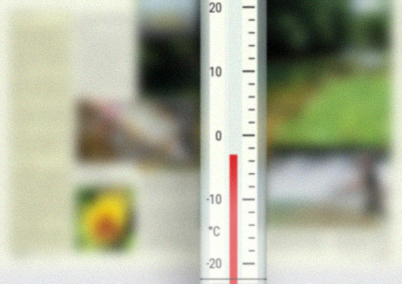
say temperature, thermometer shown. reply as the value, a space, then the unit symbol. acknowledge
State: -3 °C
